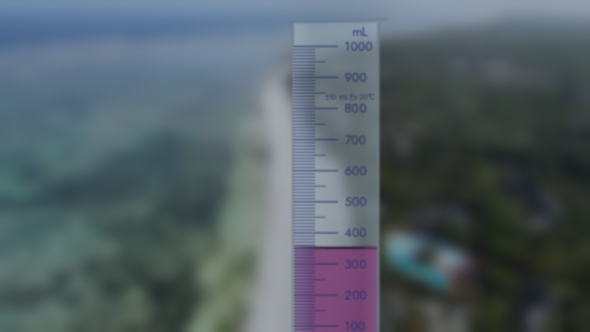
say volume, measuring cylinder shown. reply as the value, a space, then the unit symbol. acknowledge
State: 350 mL
